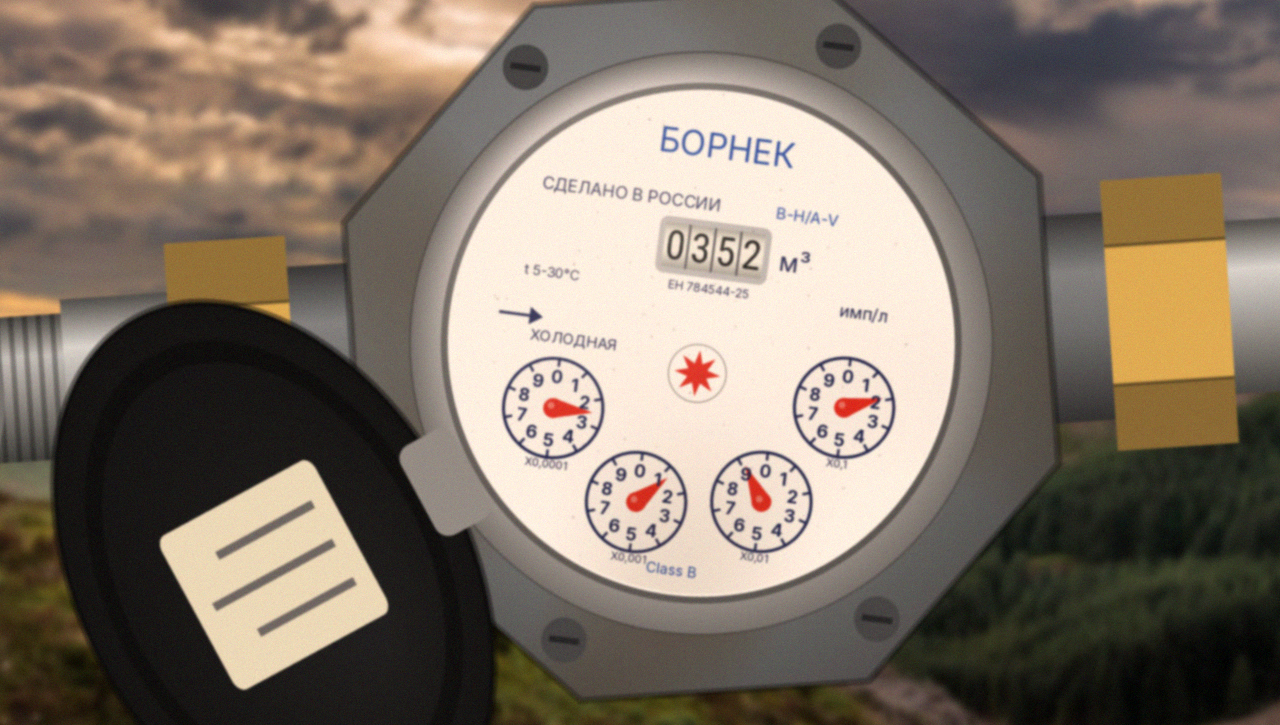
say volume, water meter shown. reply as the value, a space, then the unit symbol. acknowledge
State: 352.1912 m³
